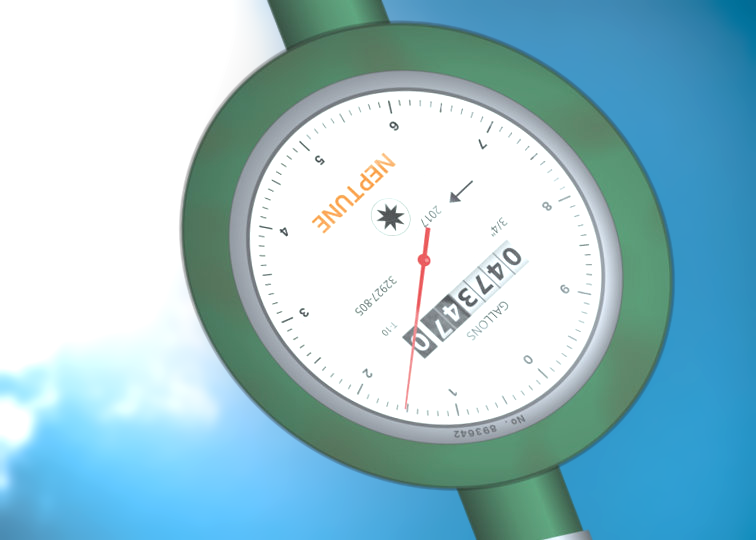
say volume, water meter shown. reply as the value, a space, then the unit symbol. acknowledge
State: 473471.5 gal
